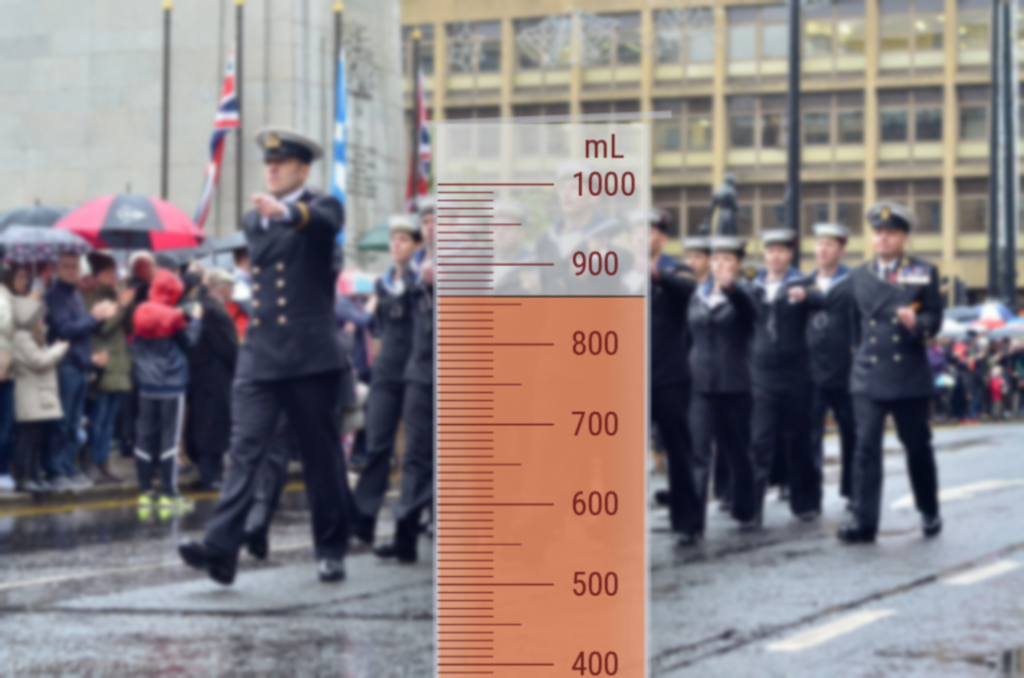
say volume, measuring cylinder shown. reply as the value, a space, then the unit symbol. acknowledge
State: 860 mL
